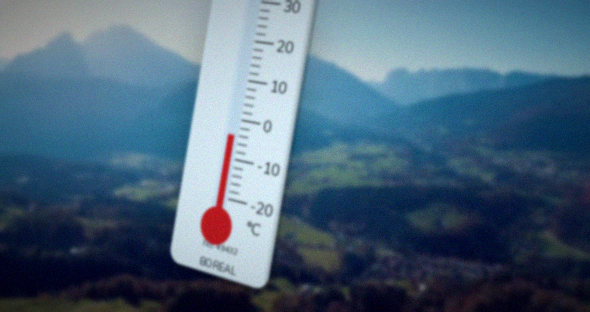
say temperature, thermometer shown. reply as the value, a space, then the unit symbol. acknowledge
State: -4 °C
